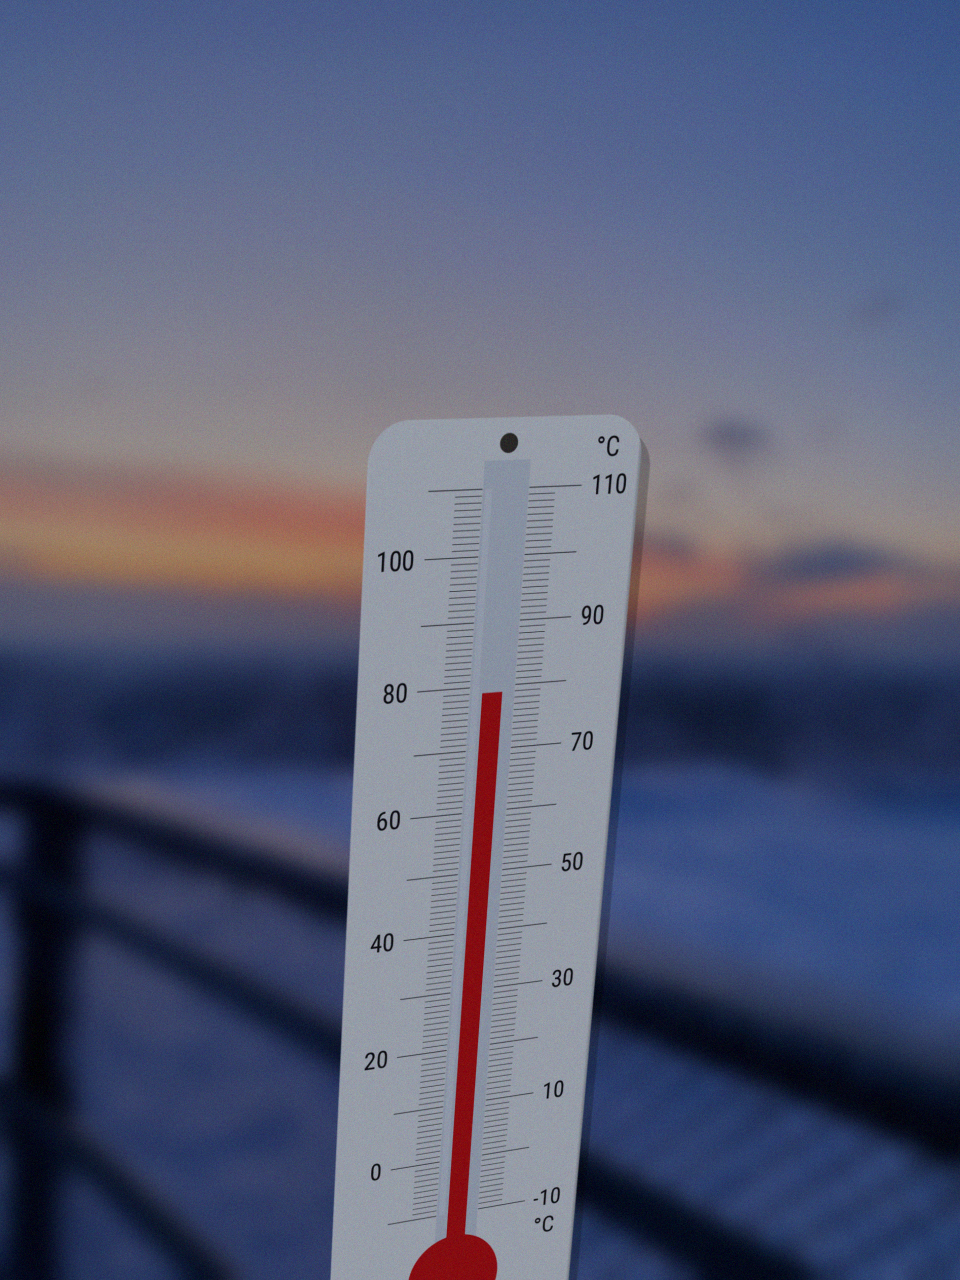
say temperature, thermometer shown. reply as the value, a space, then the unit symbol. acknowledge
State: 79 °C
